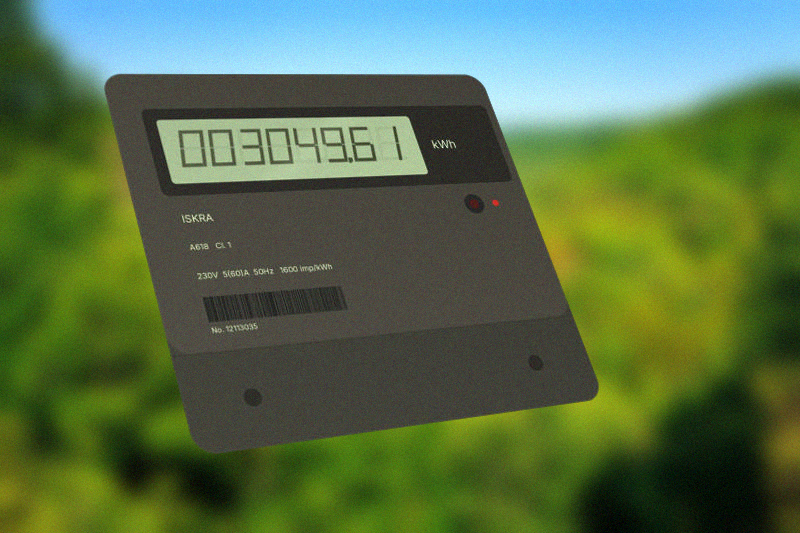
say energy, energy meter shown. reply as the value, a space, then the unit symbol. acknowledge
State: 3049.61 kWh
